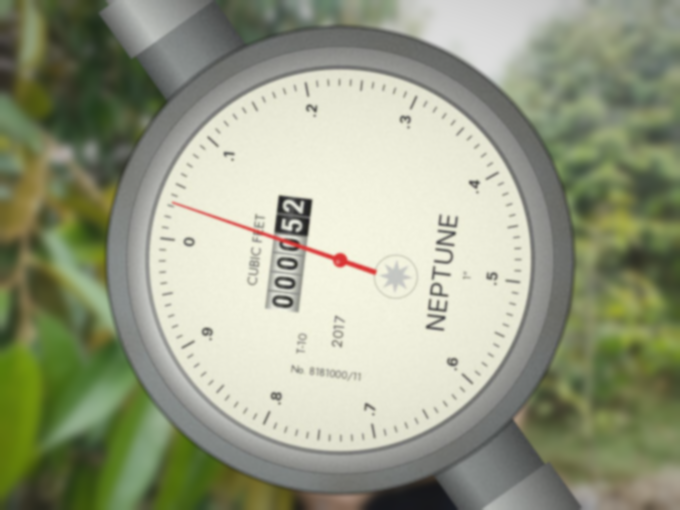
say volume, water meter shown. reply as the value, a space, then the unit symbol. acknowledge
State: 52.03 ft³
